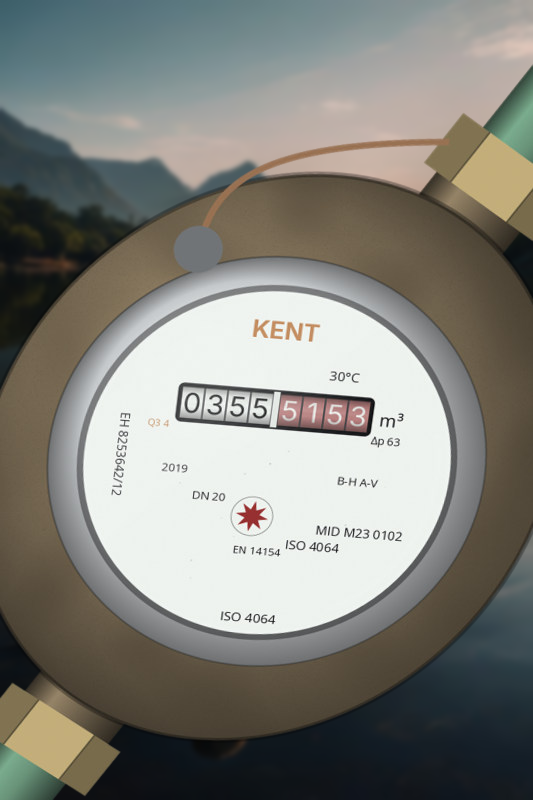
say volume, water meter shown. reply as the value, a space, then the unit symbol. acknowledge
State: 355.5153 m³
